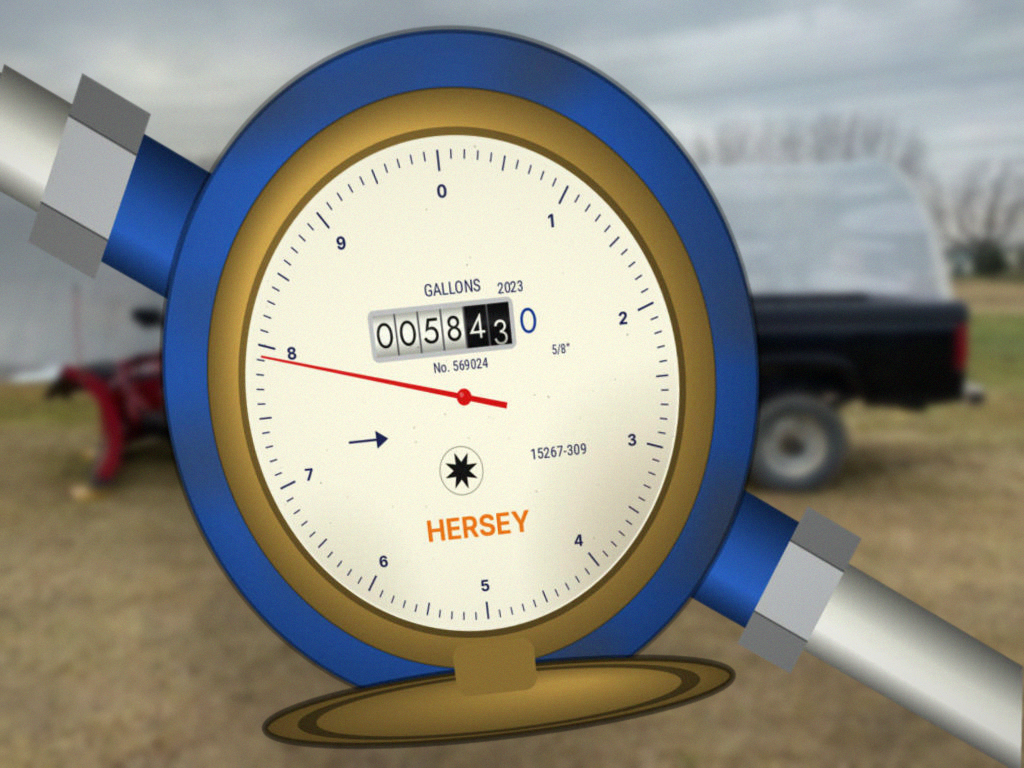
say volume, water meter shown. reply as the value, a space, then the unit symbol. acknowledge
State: 58427.9 gal
